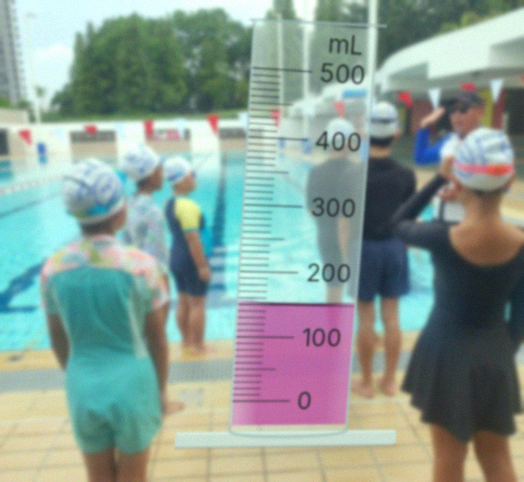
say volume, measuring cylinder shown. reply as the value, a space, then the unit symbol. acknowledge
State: 150 mL
